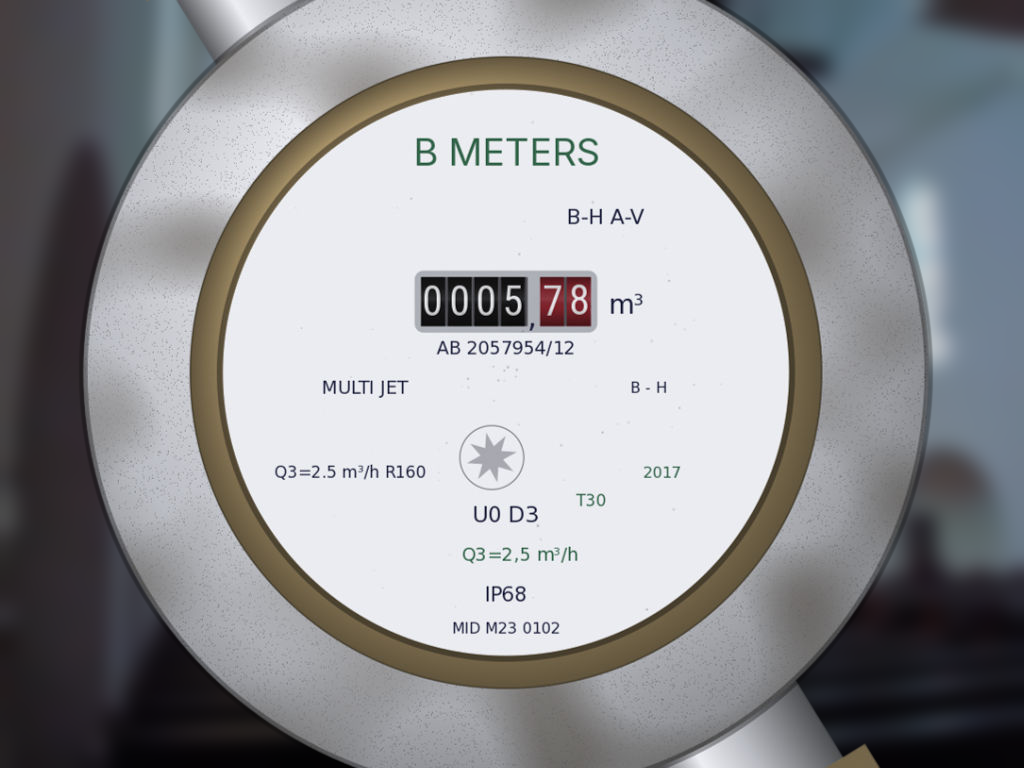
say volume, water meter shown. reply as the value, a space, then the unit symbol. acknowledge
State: 5.78 m³
